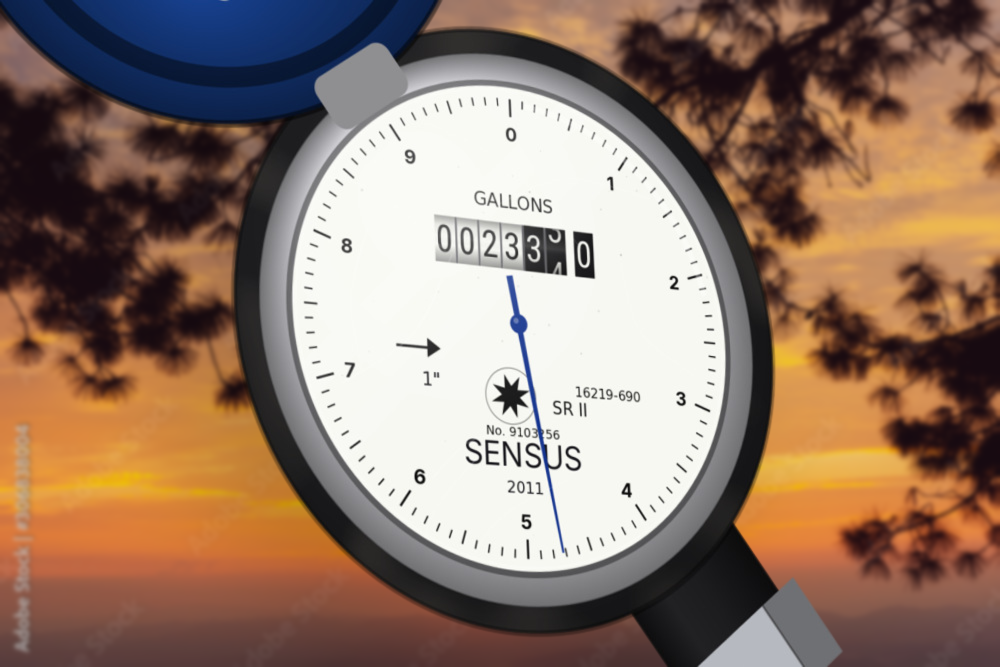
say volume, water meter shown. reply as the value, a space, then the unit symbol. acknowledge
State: 23334.7 gal
